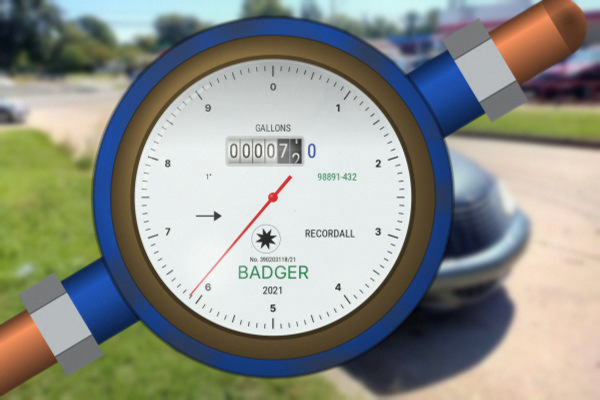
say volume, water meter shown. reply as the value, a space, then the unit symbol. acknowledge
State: 716.1 gal
